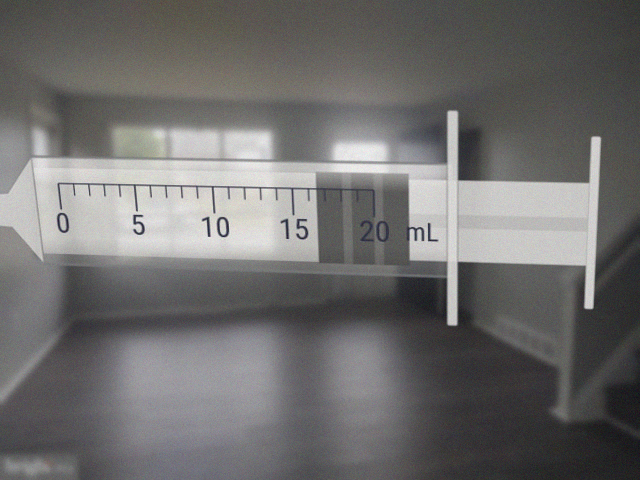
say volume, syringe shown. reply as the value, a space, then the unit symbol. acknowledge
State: 16.5 mL
